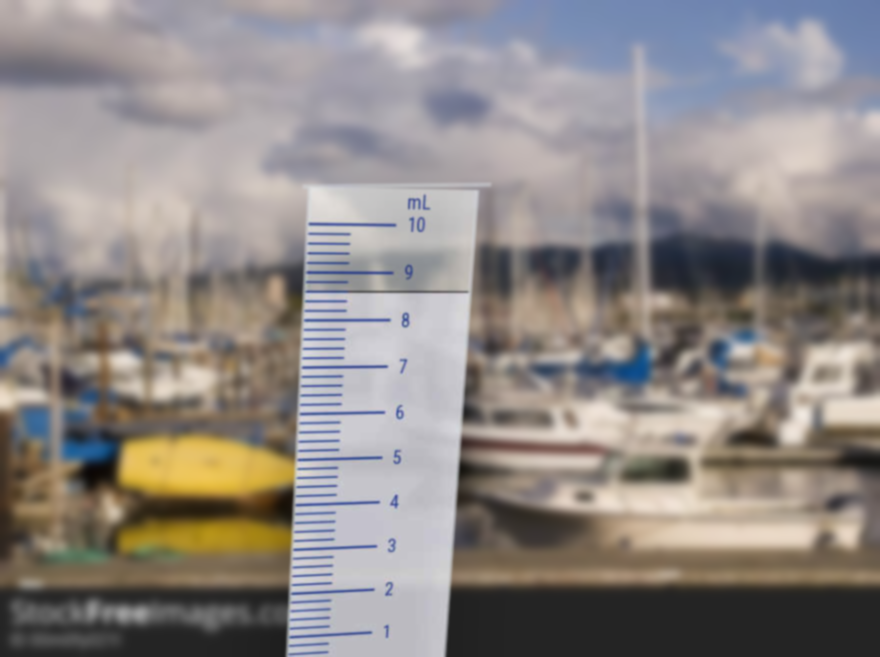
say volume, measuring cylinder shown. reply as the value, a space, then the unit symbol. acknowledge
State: 8.6 mL
